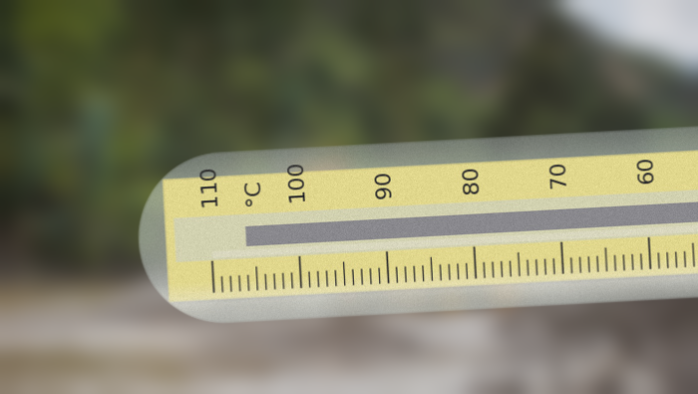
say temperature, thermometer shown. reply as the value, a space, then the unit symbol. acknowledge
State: 106 °C
